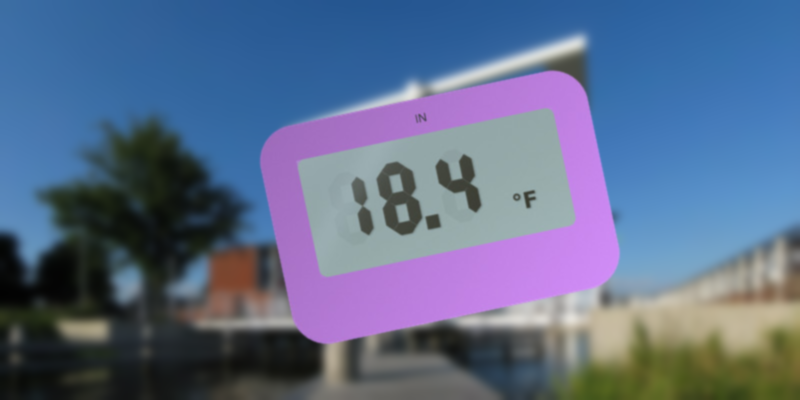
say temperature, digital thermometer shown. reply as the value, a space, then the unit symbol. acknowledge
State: 18.4 °F
